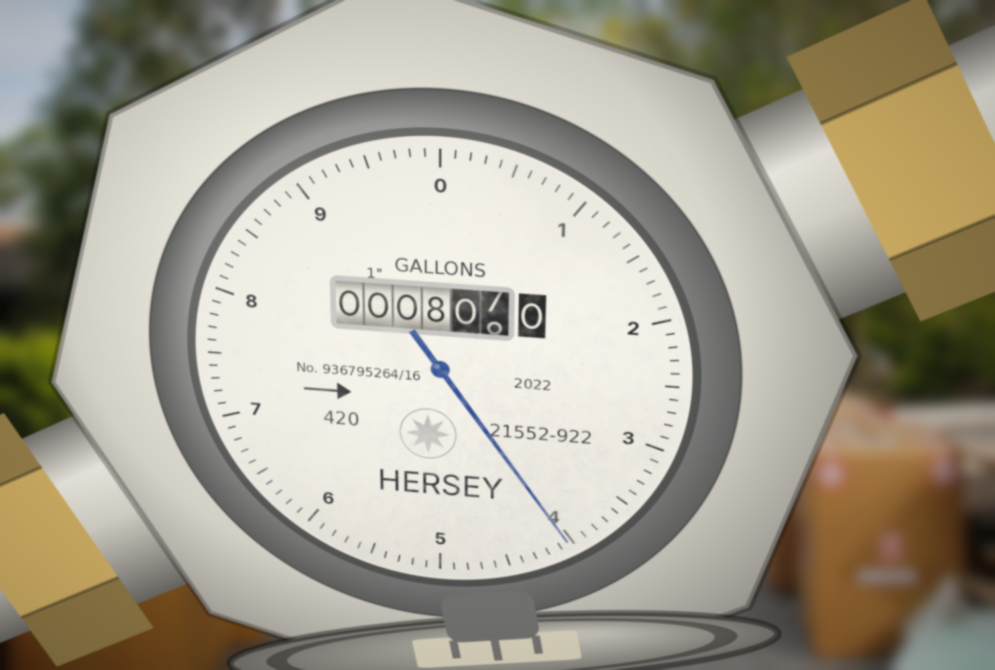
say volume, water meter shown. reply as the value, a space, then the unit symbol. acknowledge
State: 8074.0 gal
